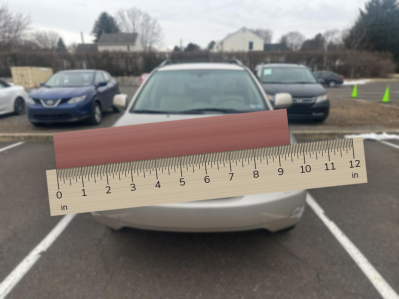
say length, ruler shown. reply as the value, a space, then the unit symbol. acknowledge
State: 9.5 in
